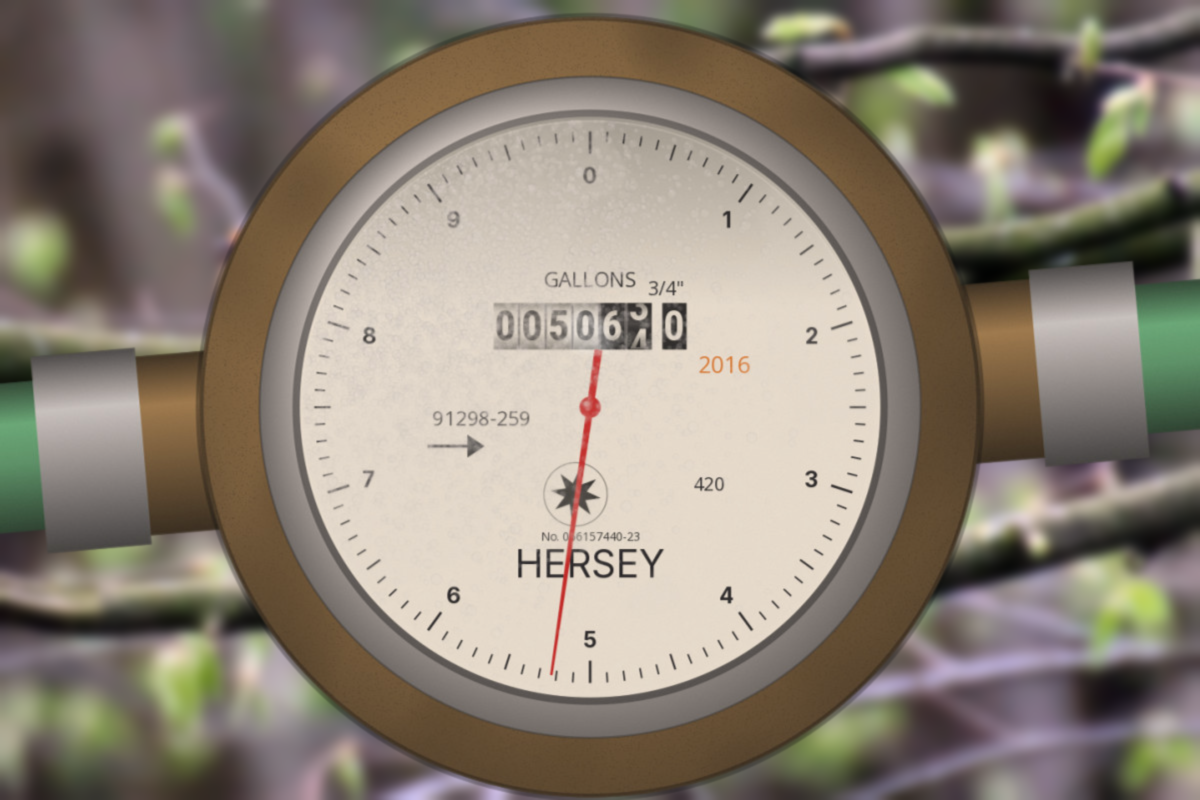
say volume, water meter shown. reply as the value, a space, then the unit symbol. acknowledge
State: 50635.2 gal
